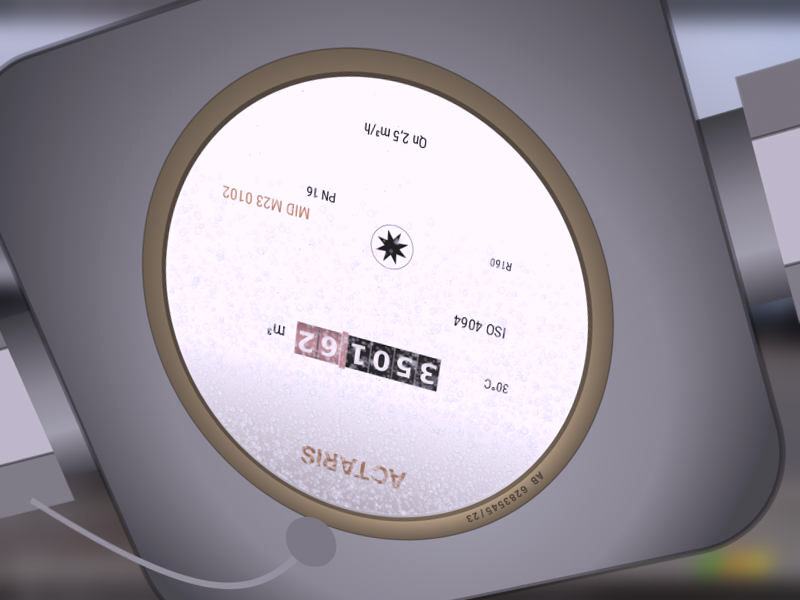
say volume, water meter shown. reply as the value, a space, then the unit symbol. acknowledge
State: 3501.62 m³
